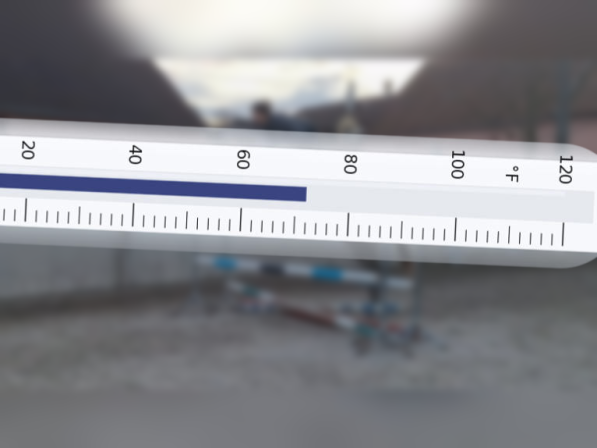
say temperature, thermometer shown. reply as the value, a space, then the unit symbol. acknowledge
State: 72 °F
